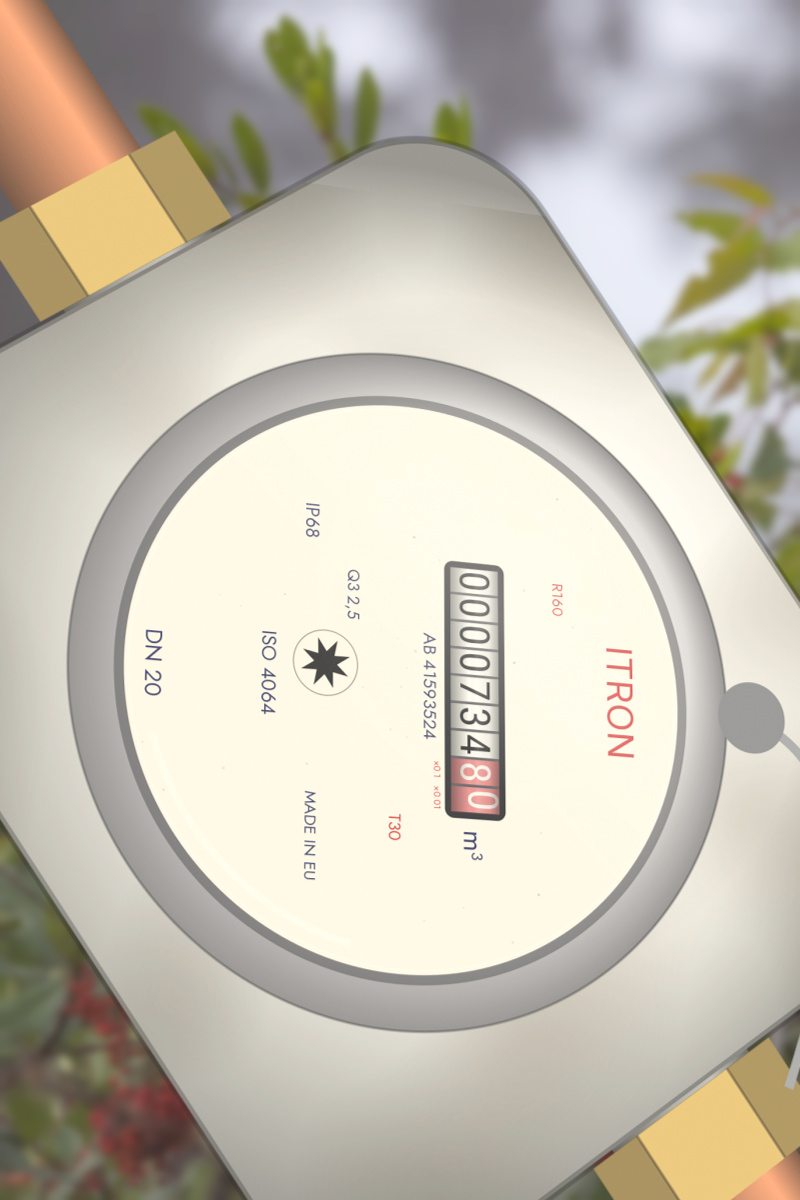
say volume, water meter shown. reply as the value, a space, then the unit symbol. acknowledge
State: 734.80 m³
